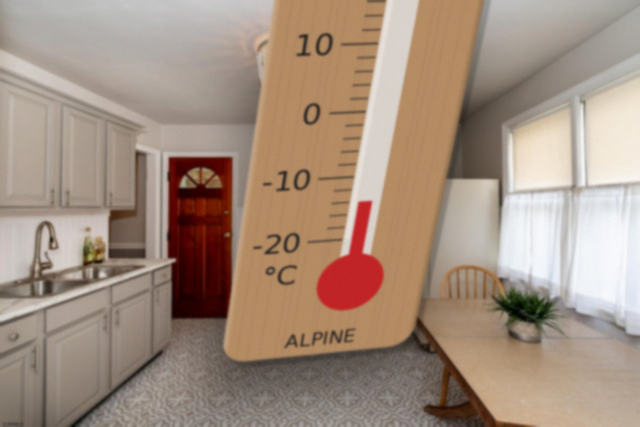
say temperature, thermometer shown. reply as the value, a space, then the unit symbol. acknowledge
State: -14 °C
